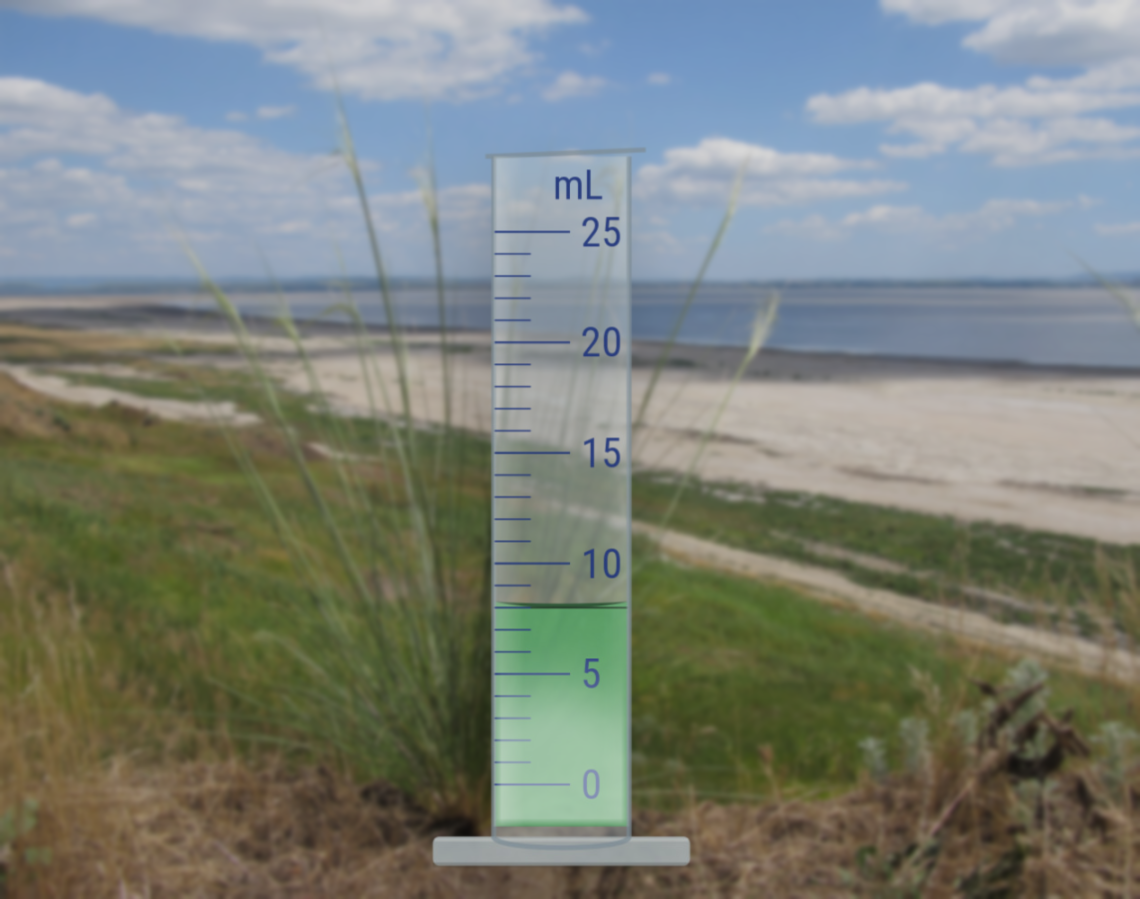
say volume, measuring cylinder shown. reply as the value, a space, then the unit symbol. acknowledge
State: 8 mL
